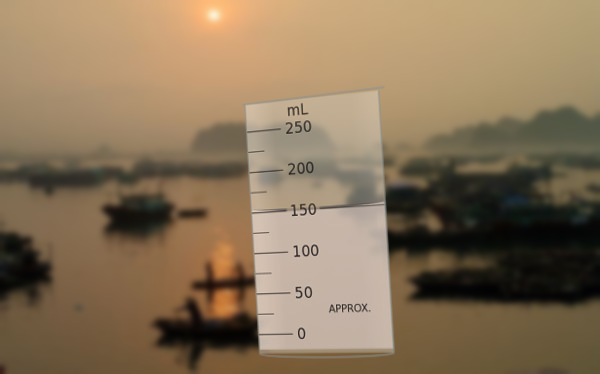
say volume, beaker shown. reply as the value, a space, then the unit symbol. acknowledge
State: 150 mL
